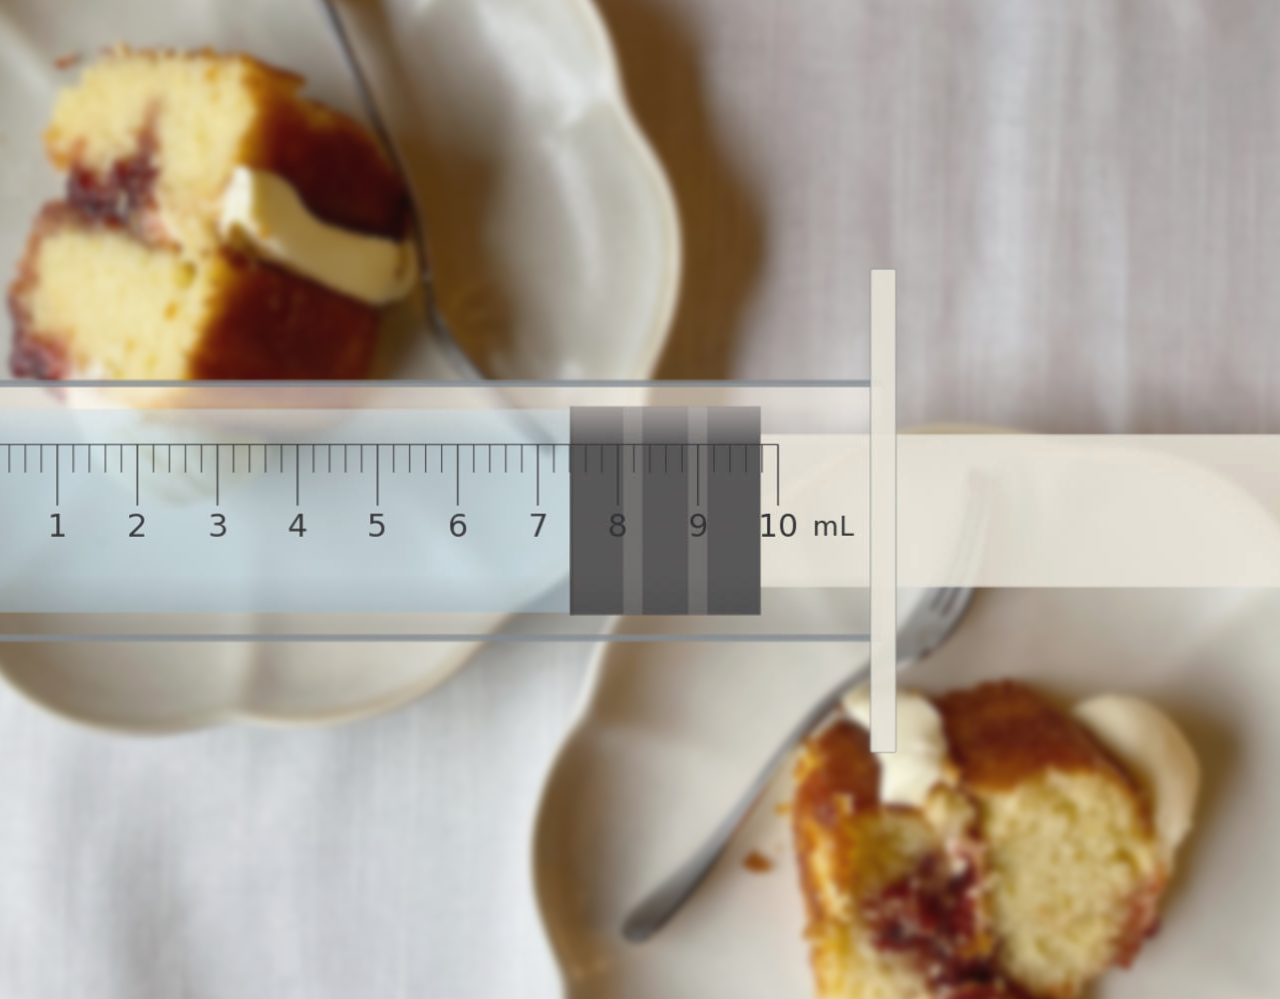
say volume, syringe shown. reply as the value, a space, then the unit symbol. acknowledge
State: 7.4 mL
